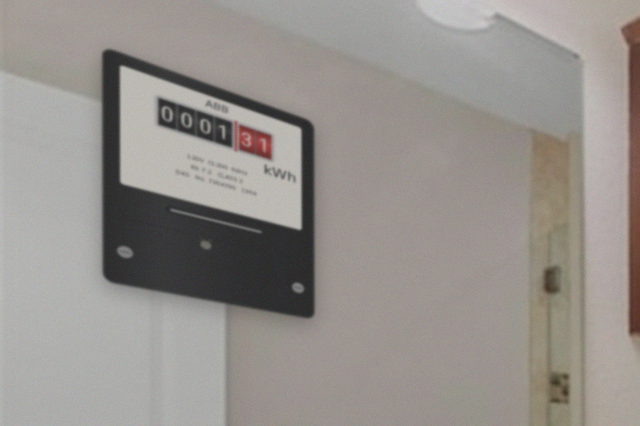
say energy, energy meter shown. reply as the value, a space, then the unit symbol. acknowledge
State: 1.31 kWh
